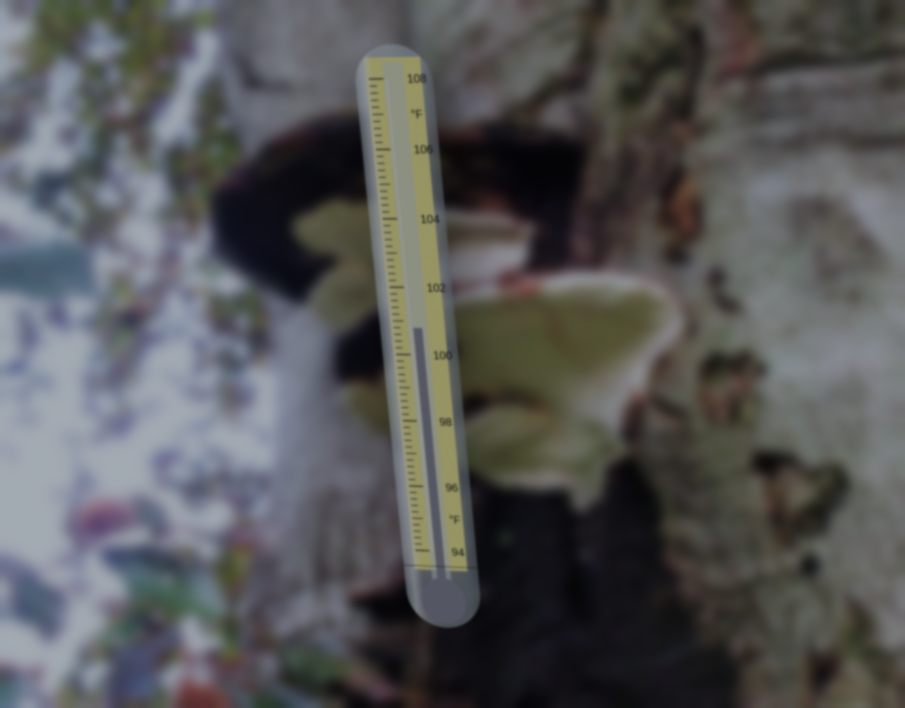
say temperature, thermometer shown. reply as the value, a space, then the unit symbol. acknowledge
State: 100.8 °F
